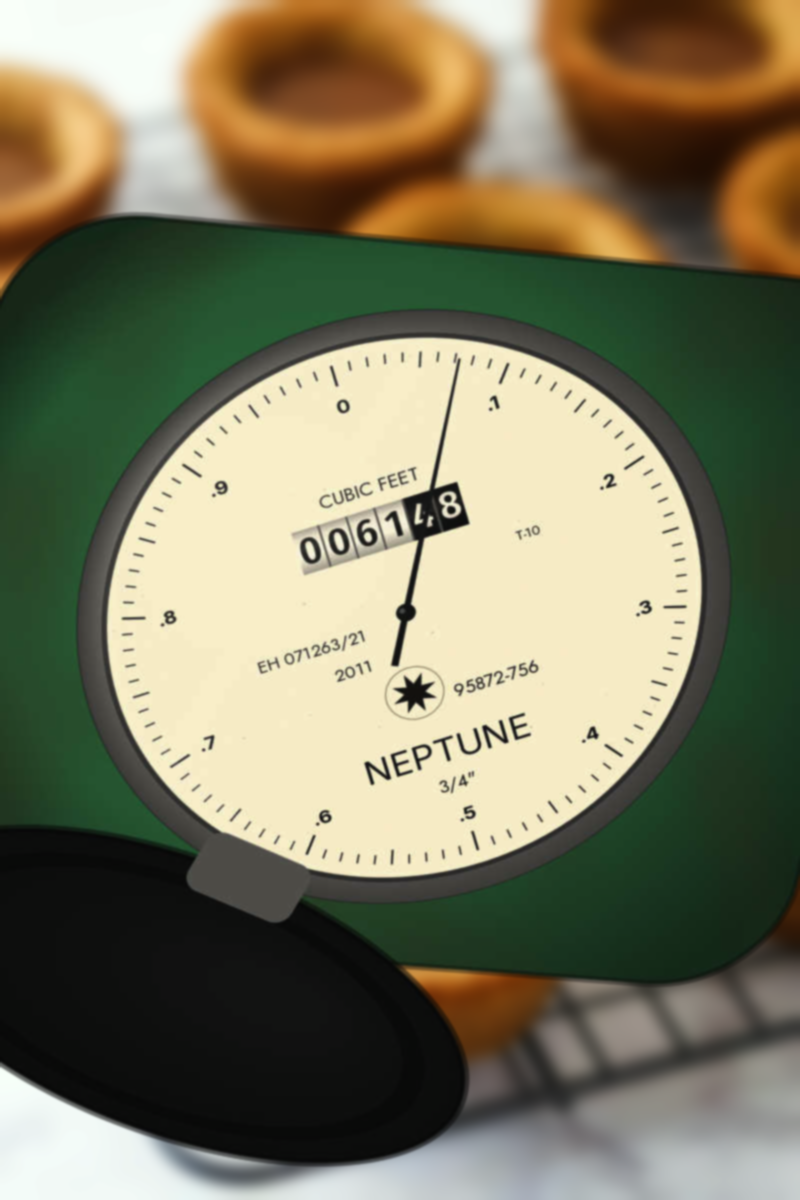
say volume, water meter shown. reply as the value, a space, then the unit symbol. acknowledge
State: 6148.07 ft³
